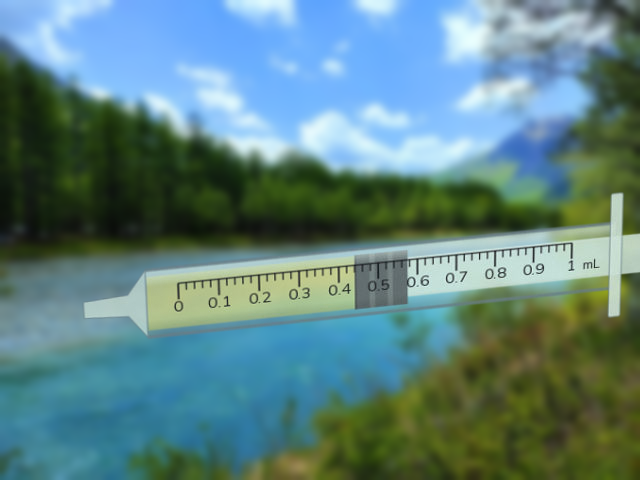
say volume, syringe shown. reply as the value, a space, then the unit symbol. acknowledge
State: 0.44 mL
